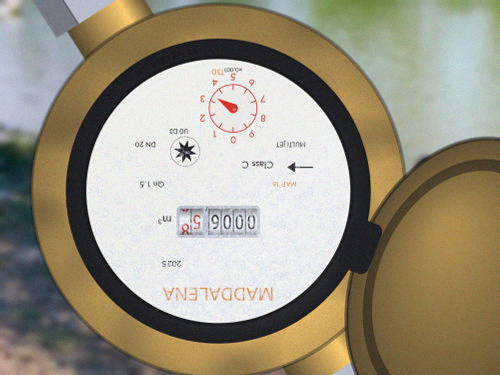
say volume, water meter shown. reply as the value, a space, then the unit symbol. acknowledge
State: 6.583 m³
